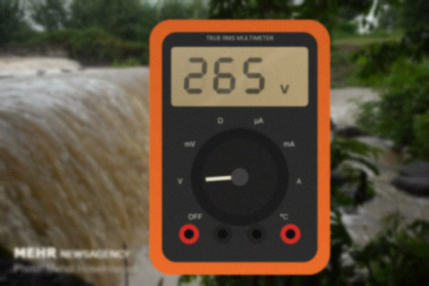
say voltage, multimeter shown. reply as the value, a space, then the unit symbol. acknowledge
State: 265 V
